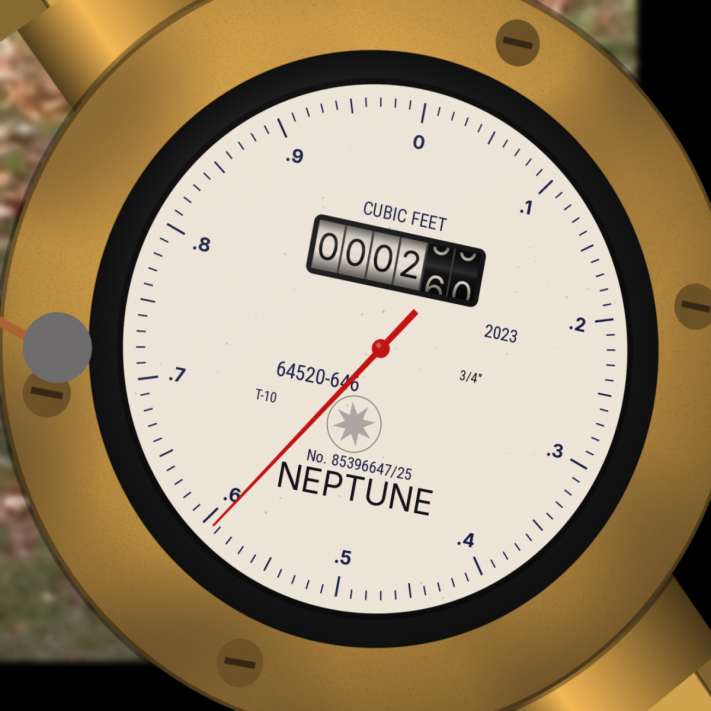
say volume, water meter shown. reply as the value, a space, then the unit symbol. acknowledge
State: 259.59 ft³
